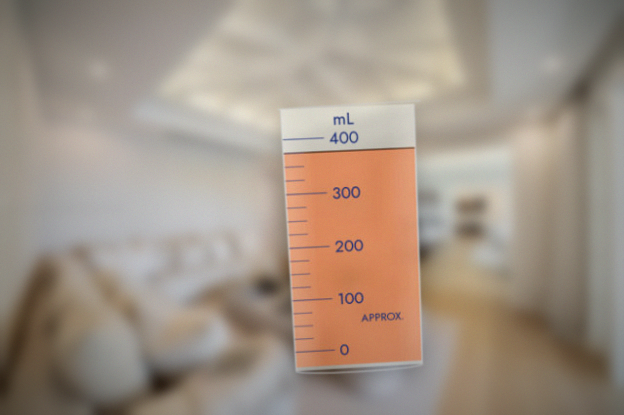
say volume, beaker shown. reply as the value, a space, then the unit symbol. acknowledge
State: 375 mL
